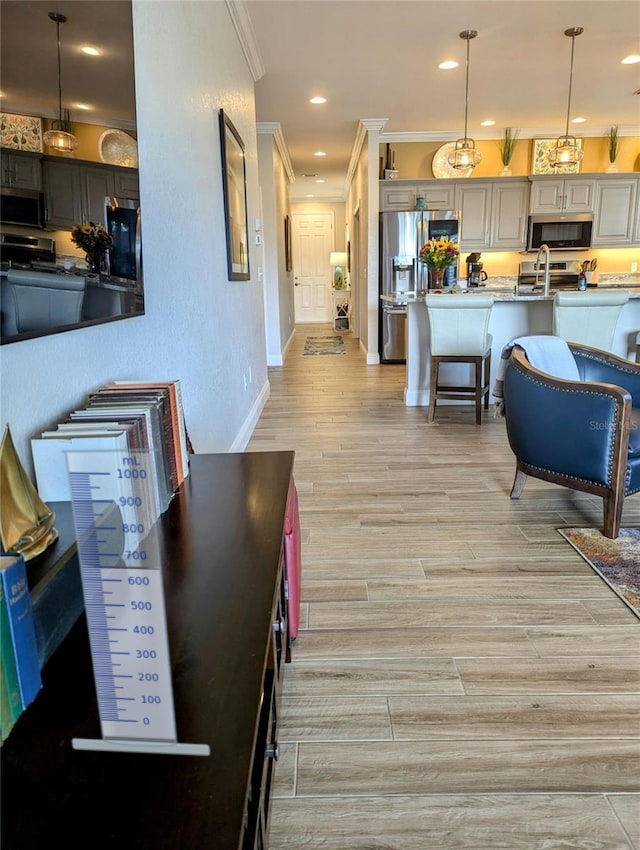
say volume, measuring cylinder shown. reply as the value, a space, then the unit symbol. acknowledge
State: 650 mL
